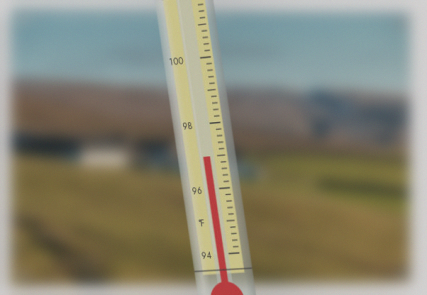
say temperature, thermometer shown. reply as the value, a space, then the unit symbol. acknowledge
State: 97 °F
